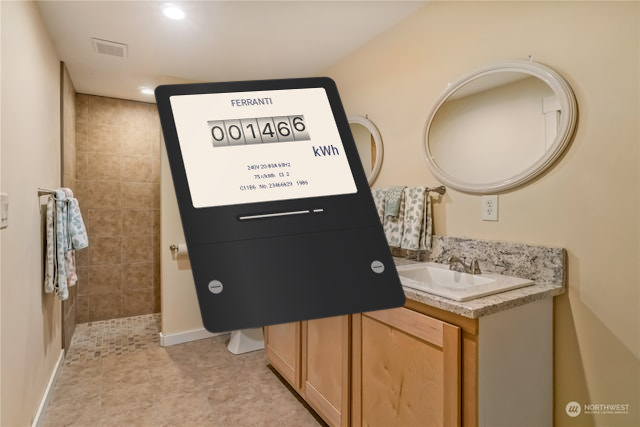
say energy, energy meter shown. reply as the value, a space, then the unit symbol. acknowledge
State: 1466 kWh
